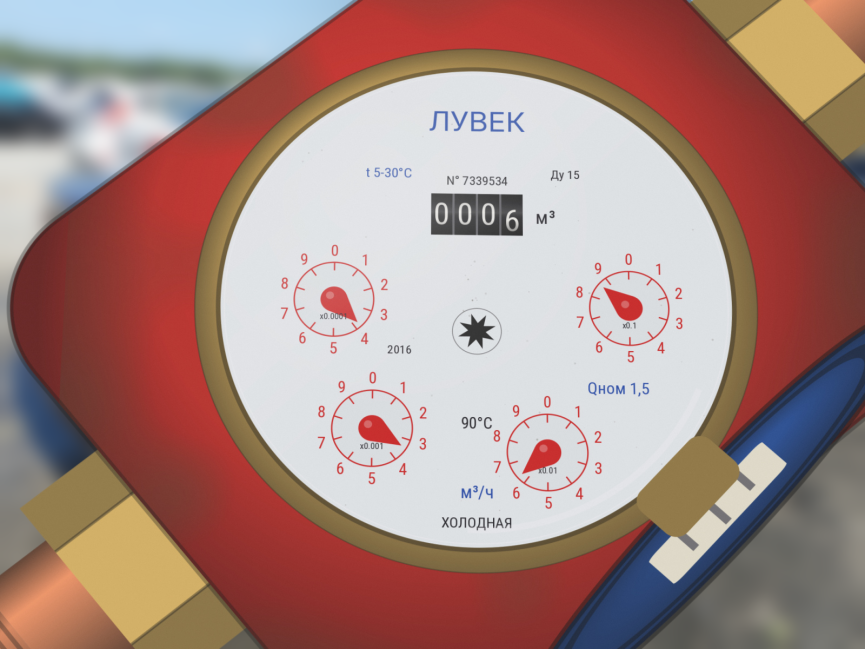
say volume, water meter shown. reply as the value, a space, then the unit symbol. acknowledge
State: 5.8633 m³
